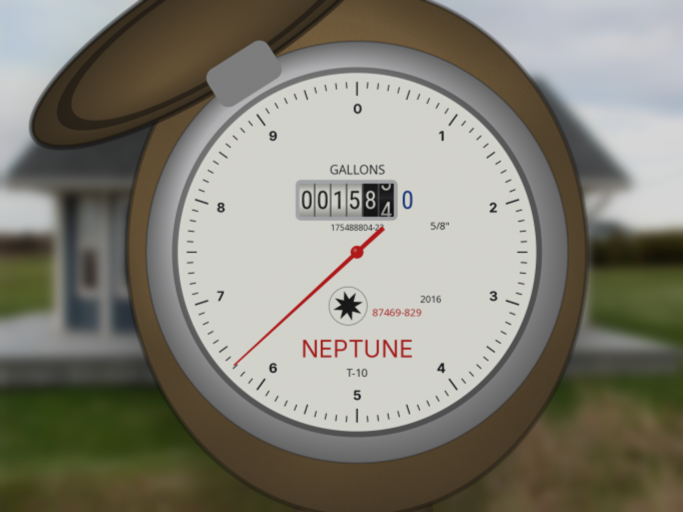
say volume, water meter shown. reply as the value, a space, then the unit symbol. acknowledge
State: 15836.3 gal
